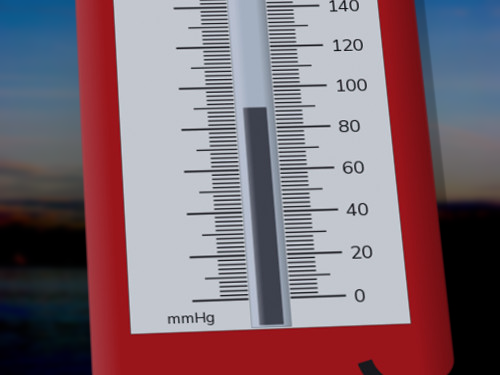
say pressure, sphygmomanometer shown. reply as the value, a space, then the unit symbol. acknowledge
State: 90 mmHg
